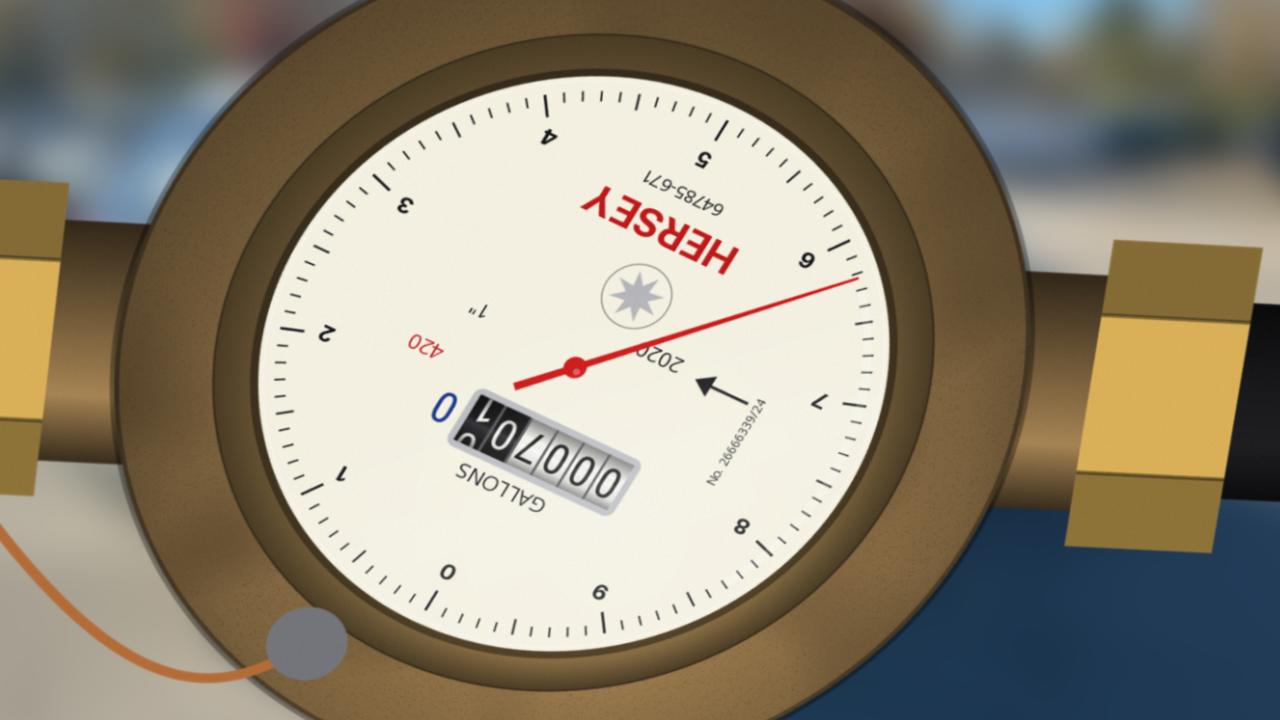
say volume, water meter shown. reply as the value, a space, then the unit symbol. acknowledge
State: 7006.2 gal
